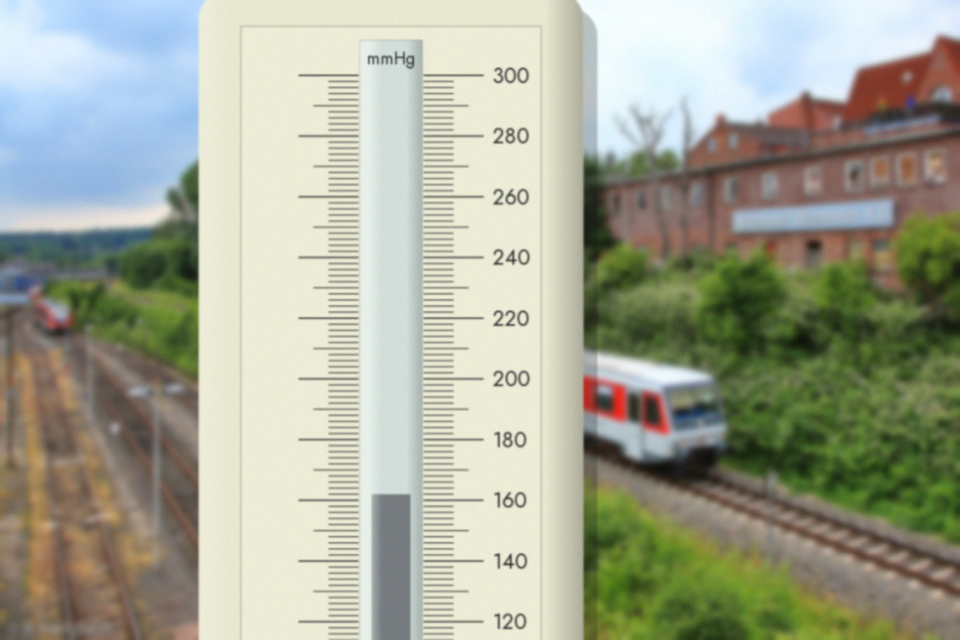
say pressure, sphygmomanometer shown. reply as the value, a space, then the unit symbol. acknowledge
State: 162 mmHg
